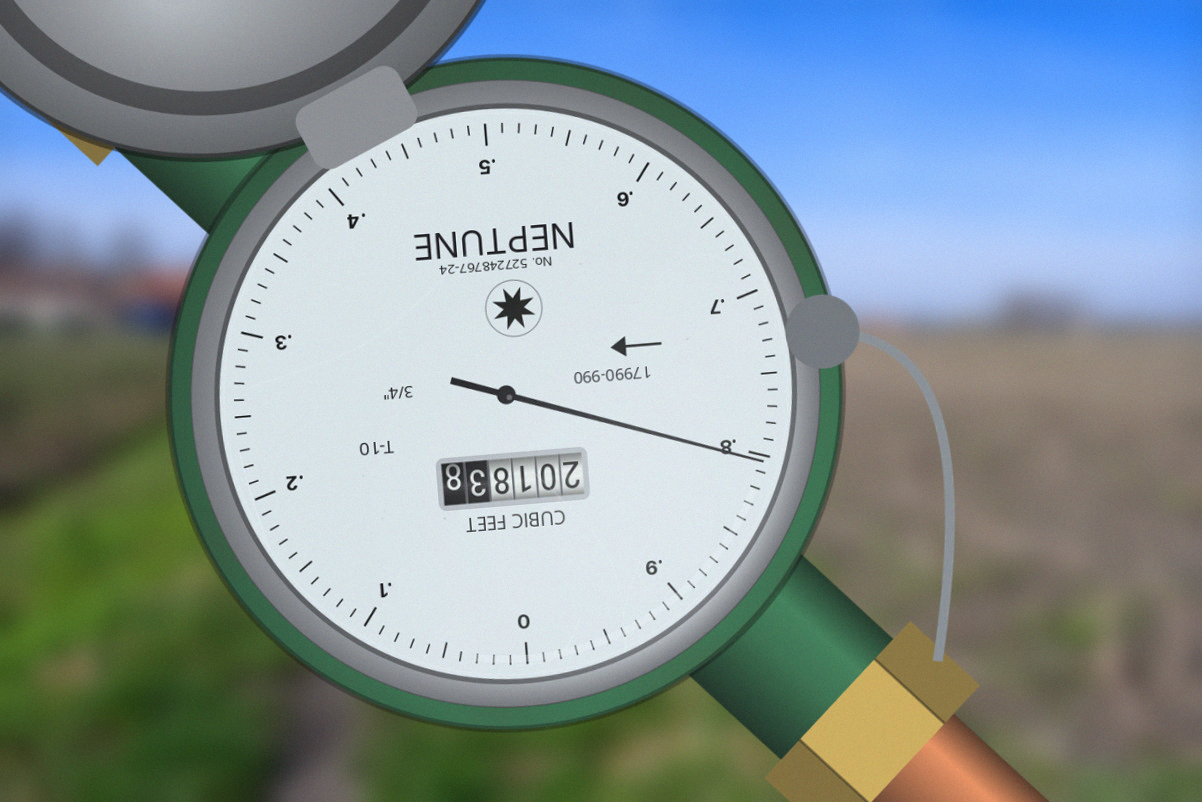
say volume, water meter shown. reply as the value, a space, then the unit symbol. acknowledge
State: 201837.80 ft³
